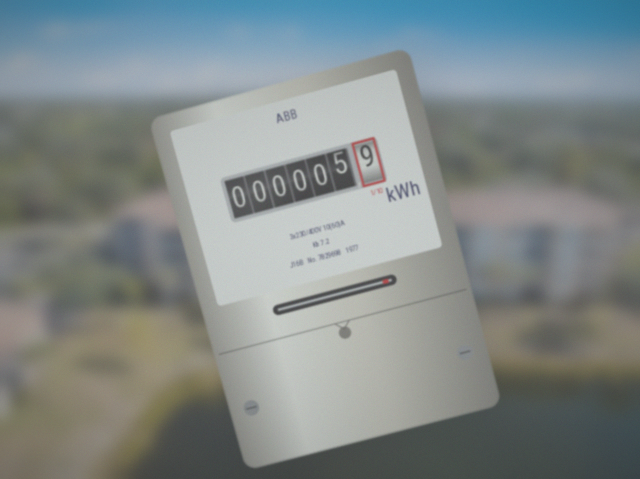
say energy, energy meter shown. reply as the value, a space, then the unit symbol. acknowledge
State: 5.9 kWh
